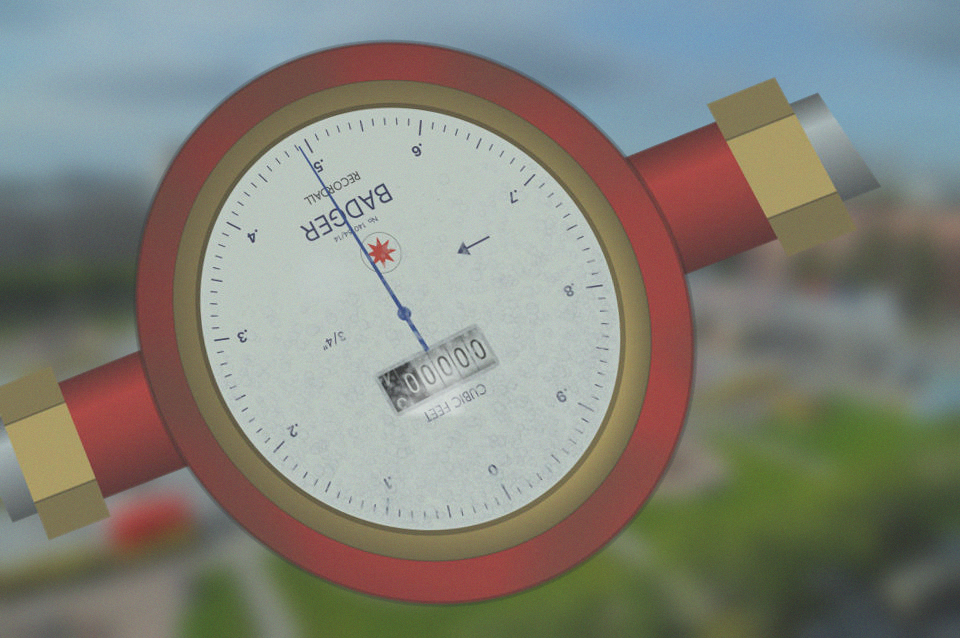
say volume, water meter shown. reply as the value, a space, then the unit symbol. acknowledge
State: 3.49 ft³
